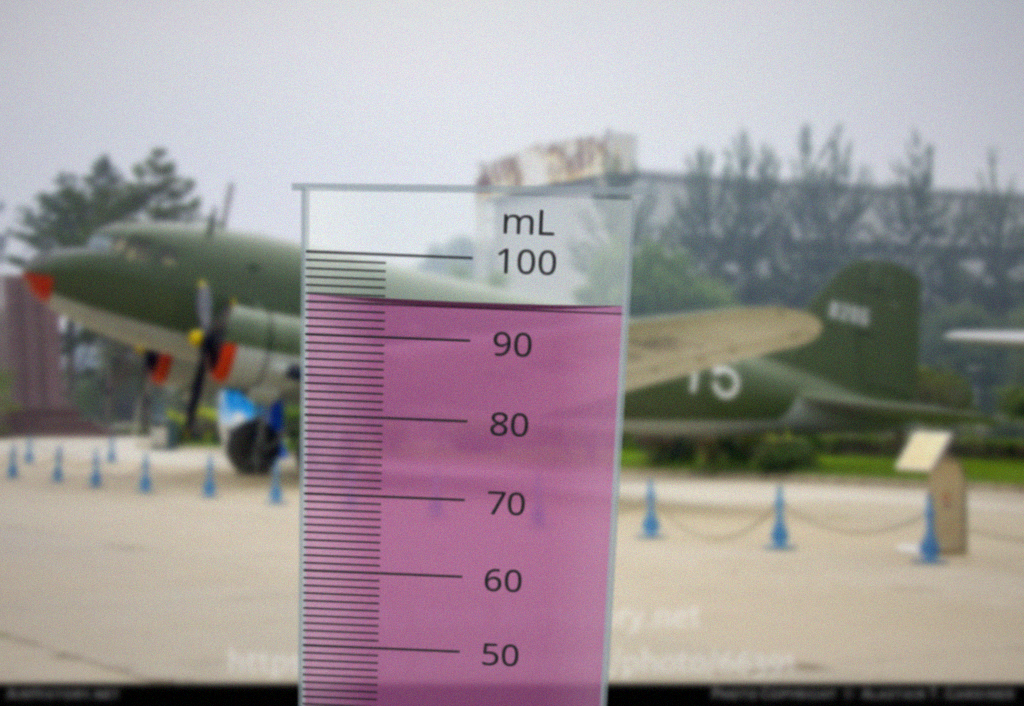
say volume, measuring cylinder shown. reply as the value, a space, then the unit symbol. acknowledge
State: 94 mL
